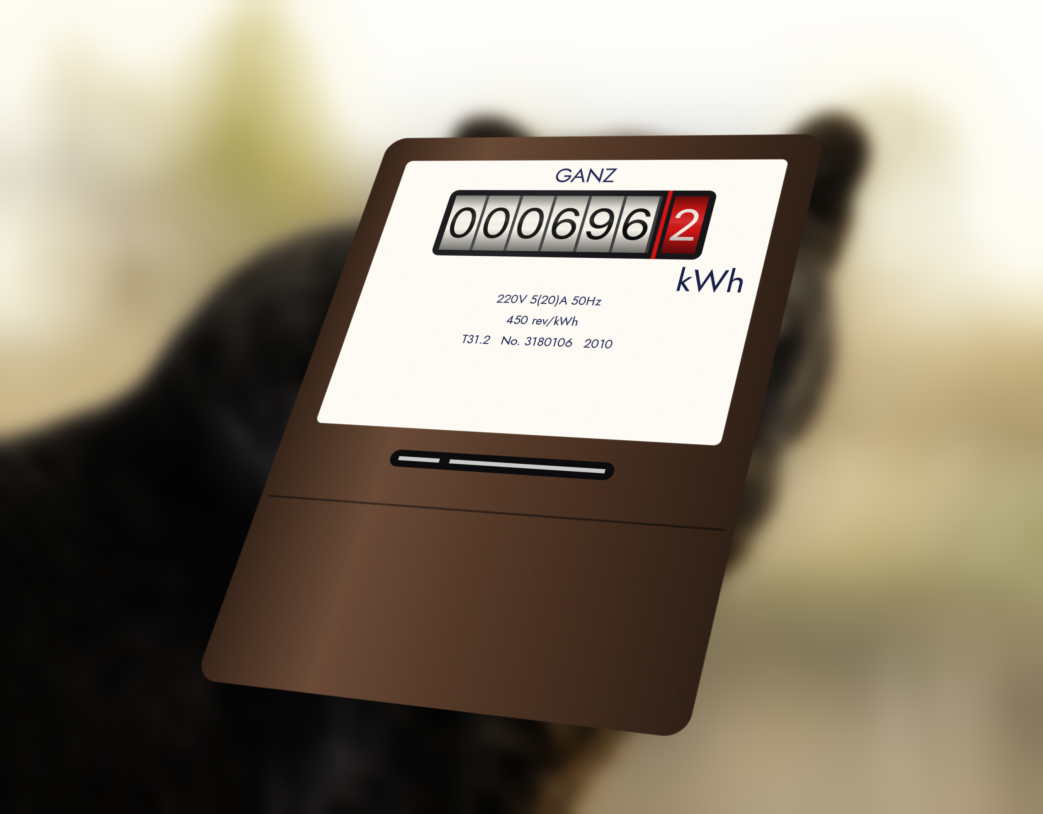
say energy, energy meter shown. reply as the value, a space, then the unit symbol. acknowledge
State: 696.2 kWh
